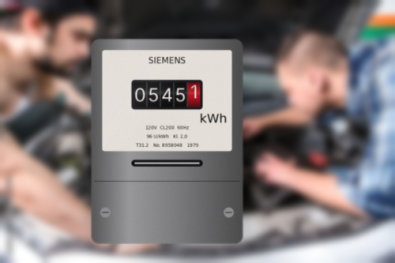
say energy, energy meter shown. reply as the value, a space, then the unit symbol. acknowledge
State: 545.1 kWh
